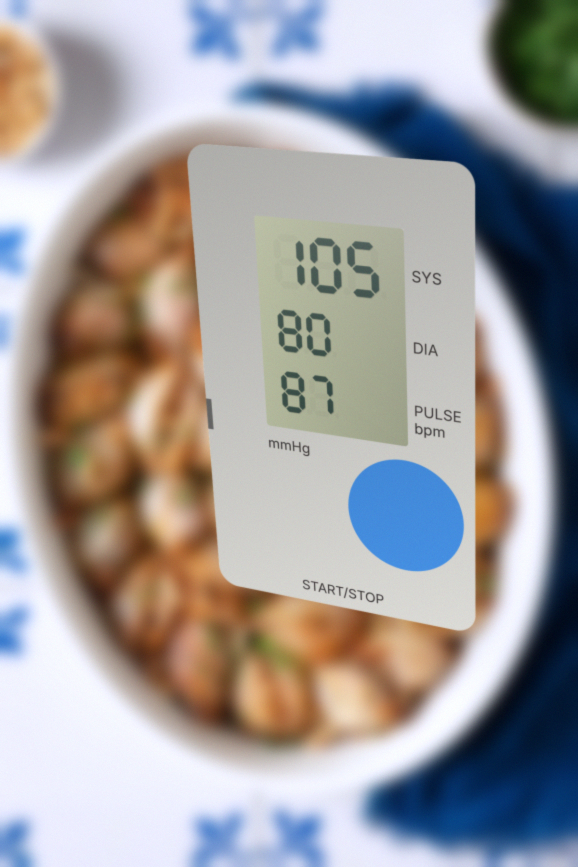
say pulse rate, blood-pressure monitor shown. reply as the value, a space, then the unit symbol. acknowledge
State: 87 bpm
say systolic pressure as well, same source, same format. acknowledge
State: 105 mmHg
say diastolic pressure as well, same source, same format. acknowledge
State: 80 mmHg
